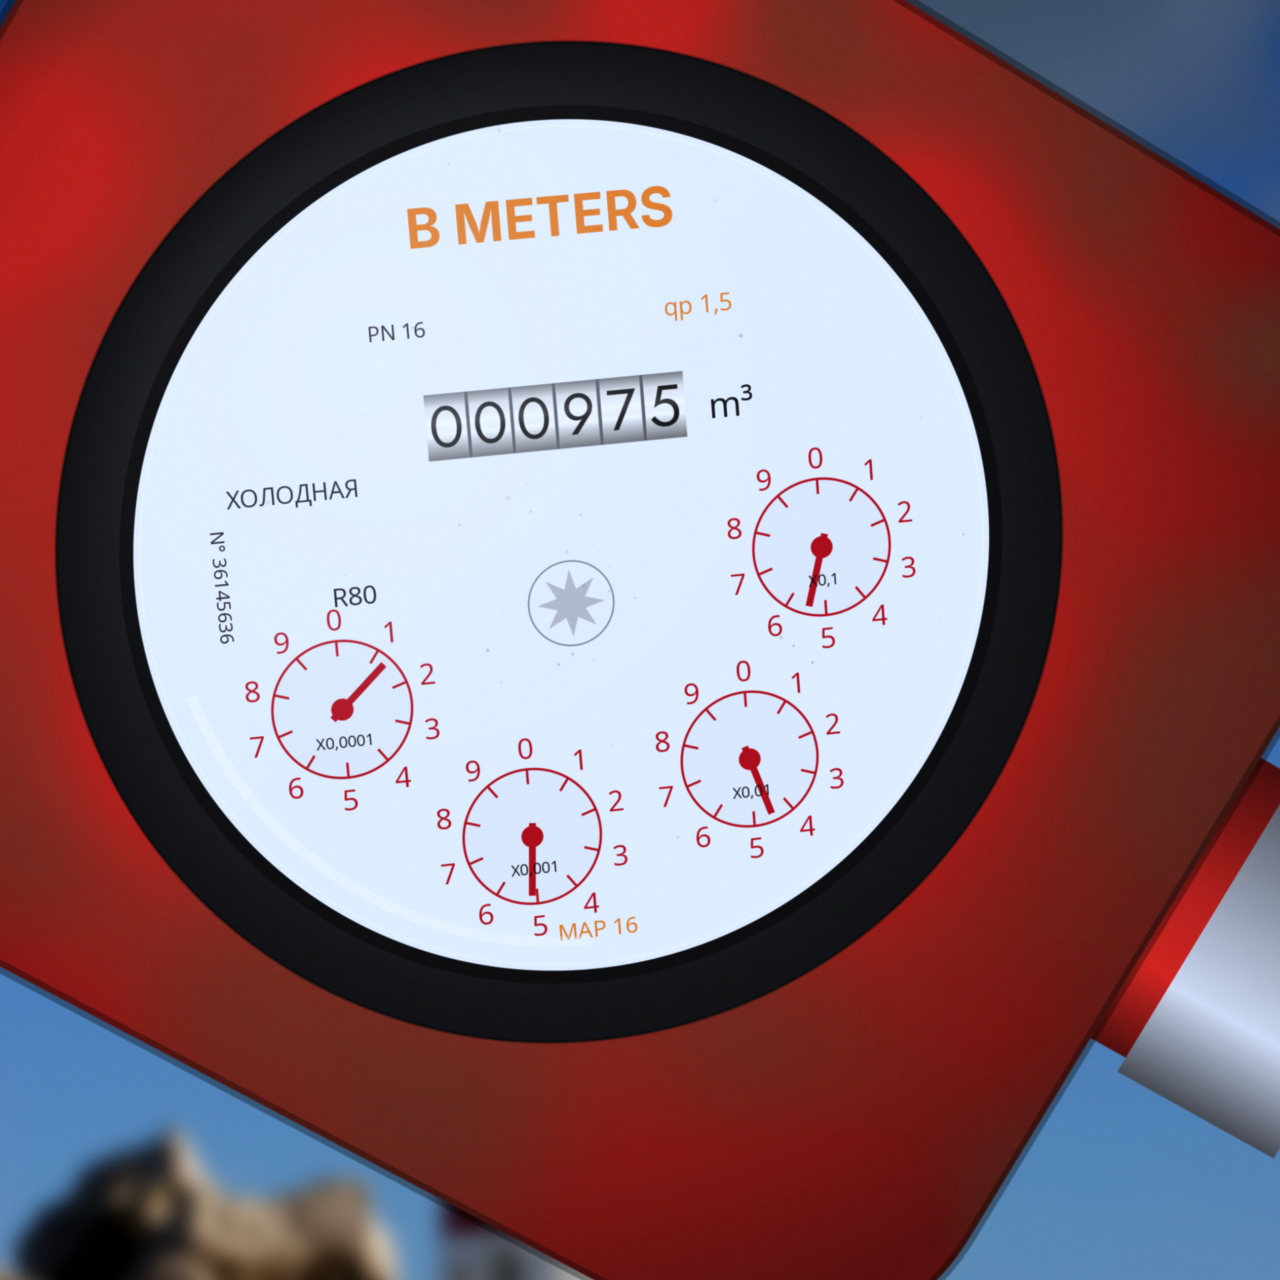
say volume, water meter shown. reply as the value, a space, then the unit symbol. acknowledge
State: 975.5451 m³
